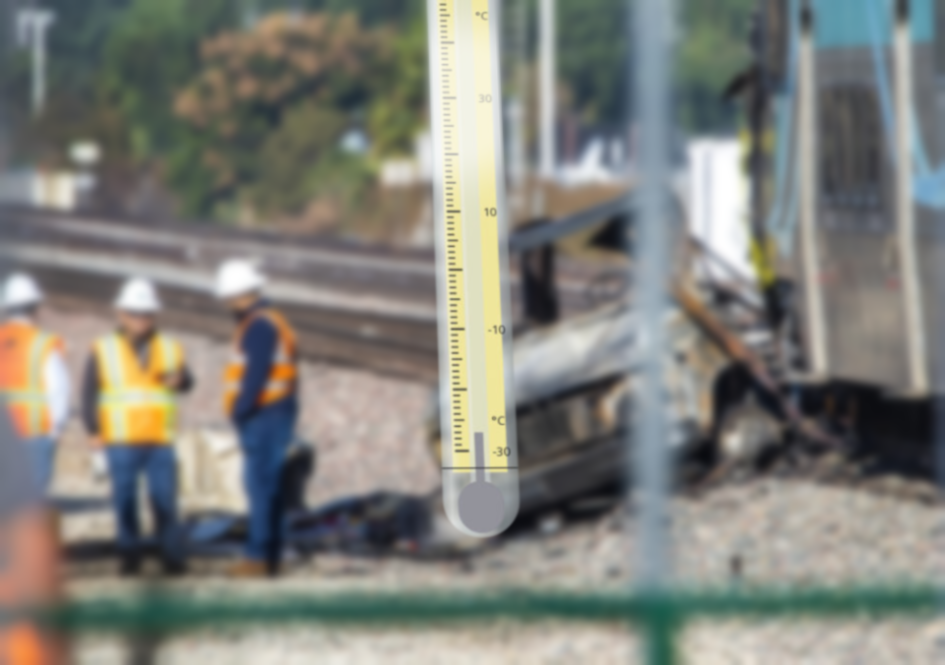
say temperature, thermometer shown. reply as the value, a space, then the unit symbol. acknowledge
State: -27 °C
